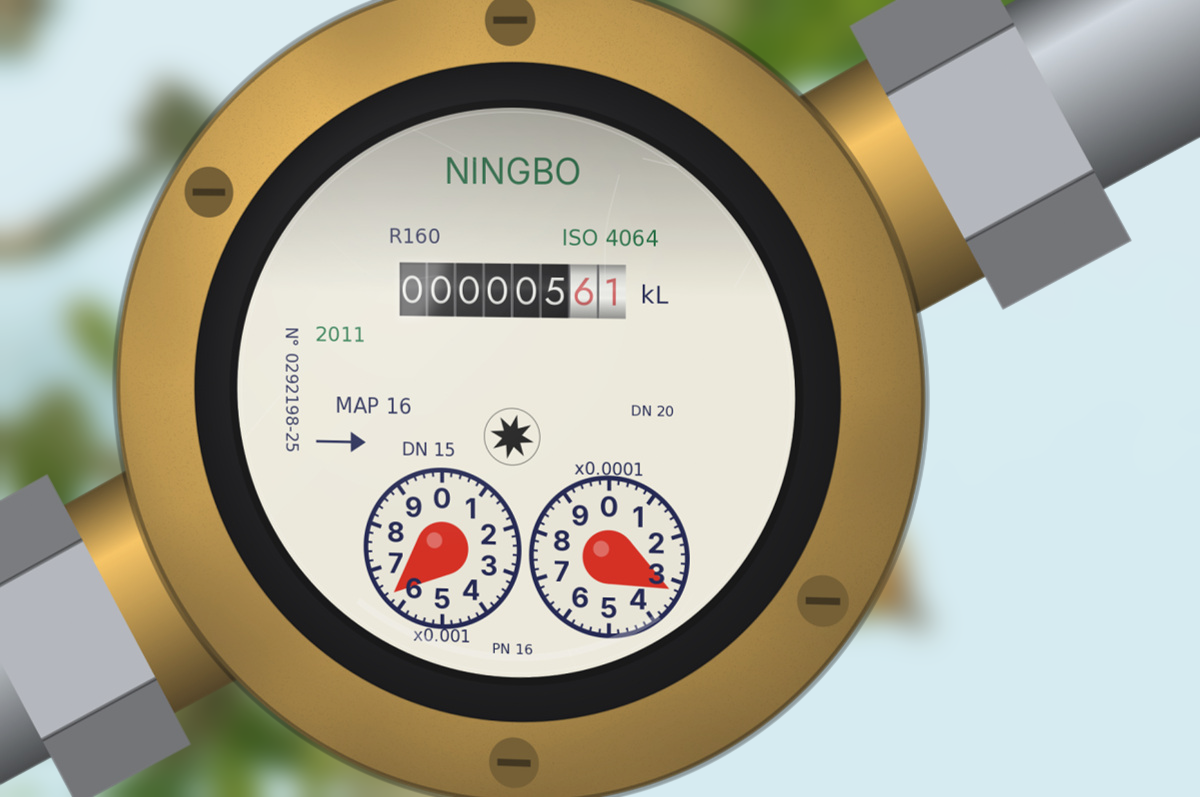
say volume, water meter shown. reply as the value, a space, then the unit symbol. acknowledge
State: 5.6163 kL
